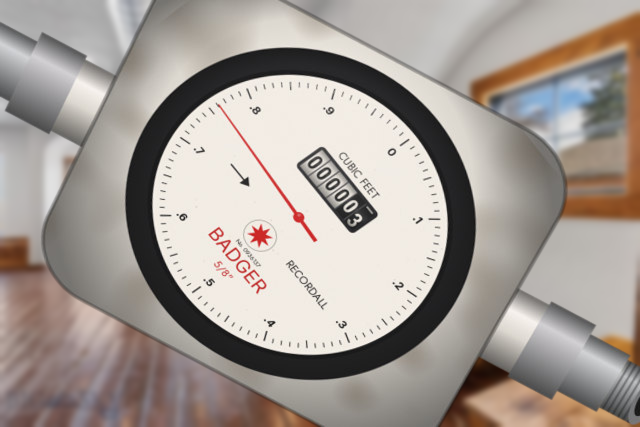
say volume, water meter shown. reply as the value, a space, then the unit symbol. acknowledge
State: 2.76 ft³
